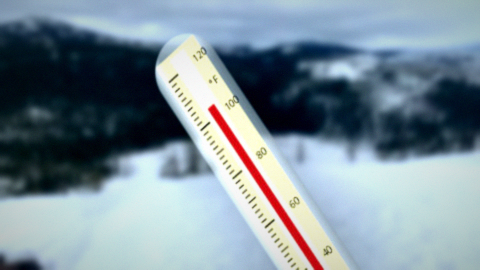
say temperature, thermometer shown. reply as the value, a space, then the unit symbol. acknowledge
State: 104 °F
